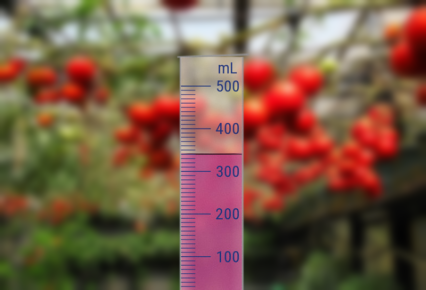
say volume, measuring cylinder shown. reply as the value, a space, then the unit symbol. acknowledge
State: 340 mL
